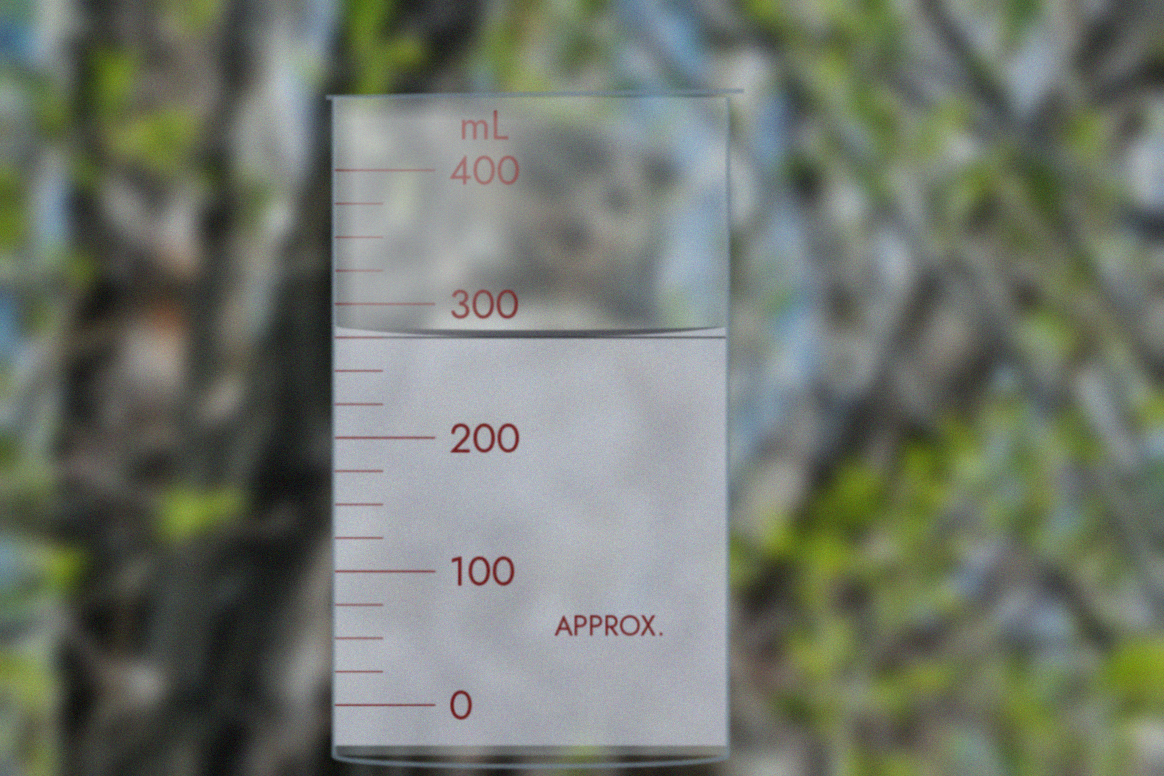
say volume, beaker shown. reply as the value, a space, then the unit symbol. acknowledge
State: 275 mL
